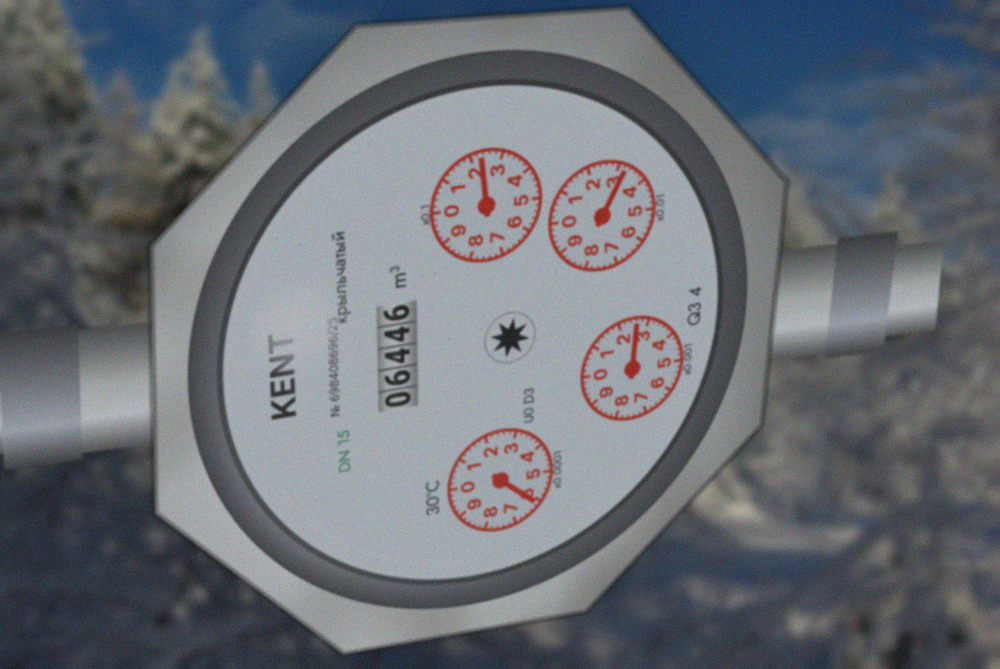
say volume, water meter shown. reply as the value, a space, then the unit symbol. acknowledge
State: 6446.2326 m³
